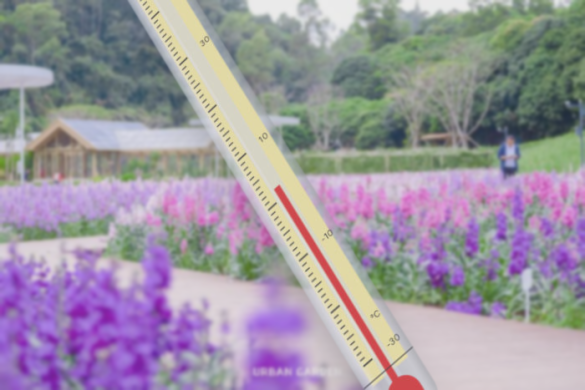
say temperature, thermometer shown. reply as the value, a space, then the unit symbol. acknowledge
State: 2 °C
